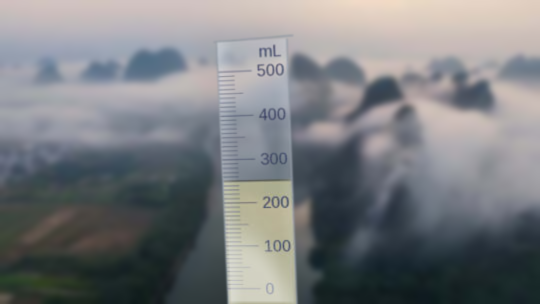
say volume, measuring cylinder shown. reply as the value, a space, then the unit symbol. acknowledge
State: 250 mL
